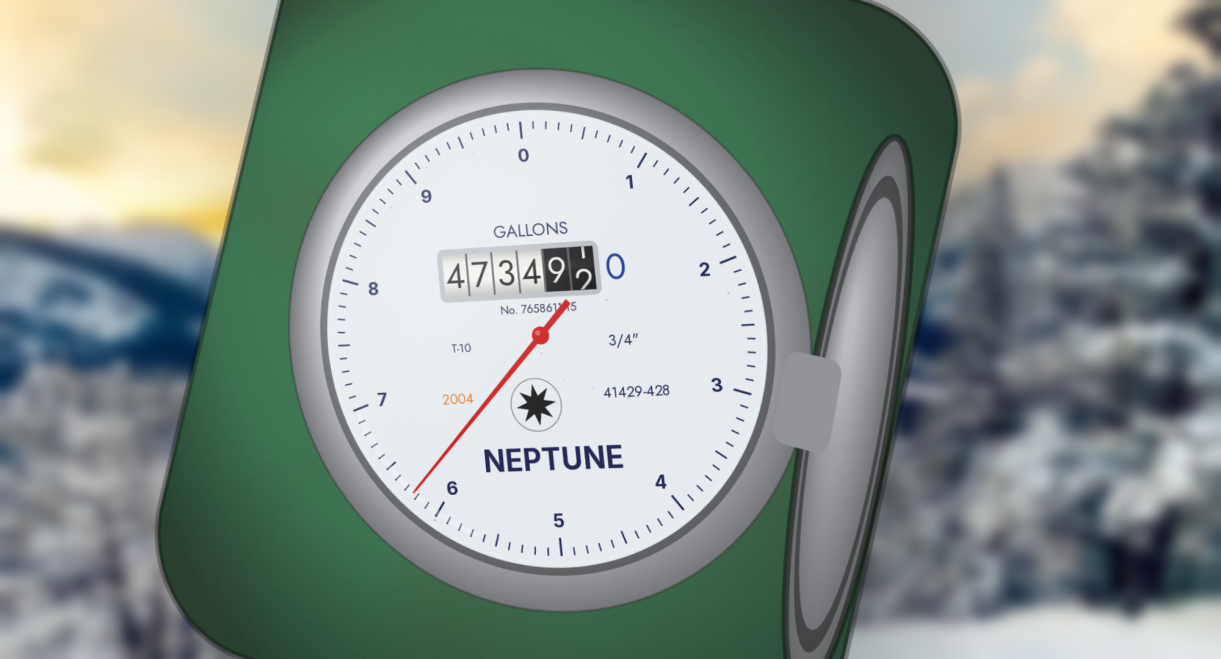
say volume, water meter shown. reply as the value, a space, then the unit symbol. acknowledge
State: 4734916.2 gal
